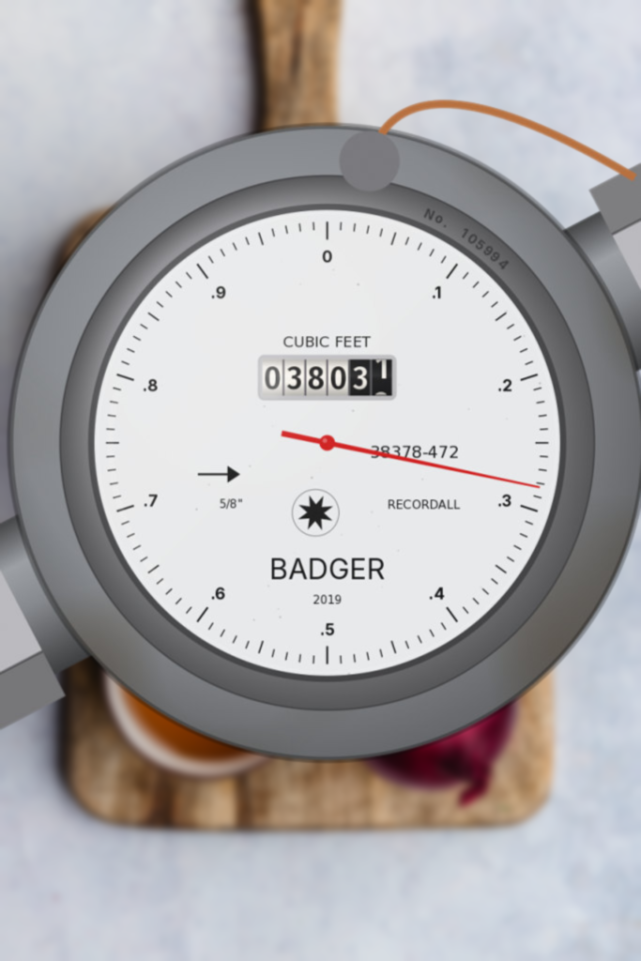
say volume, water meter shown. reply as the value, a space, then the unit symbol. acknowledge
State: 38031.28 ft³
